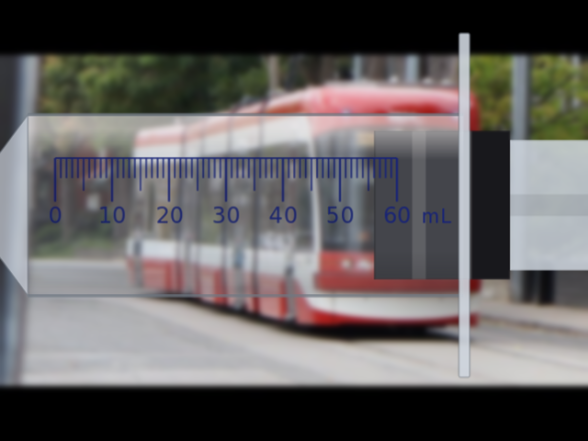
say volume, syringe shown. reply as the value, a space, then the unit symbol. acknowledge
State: 56 mL
